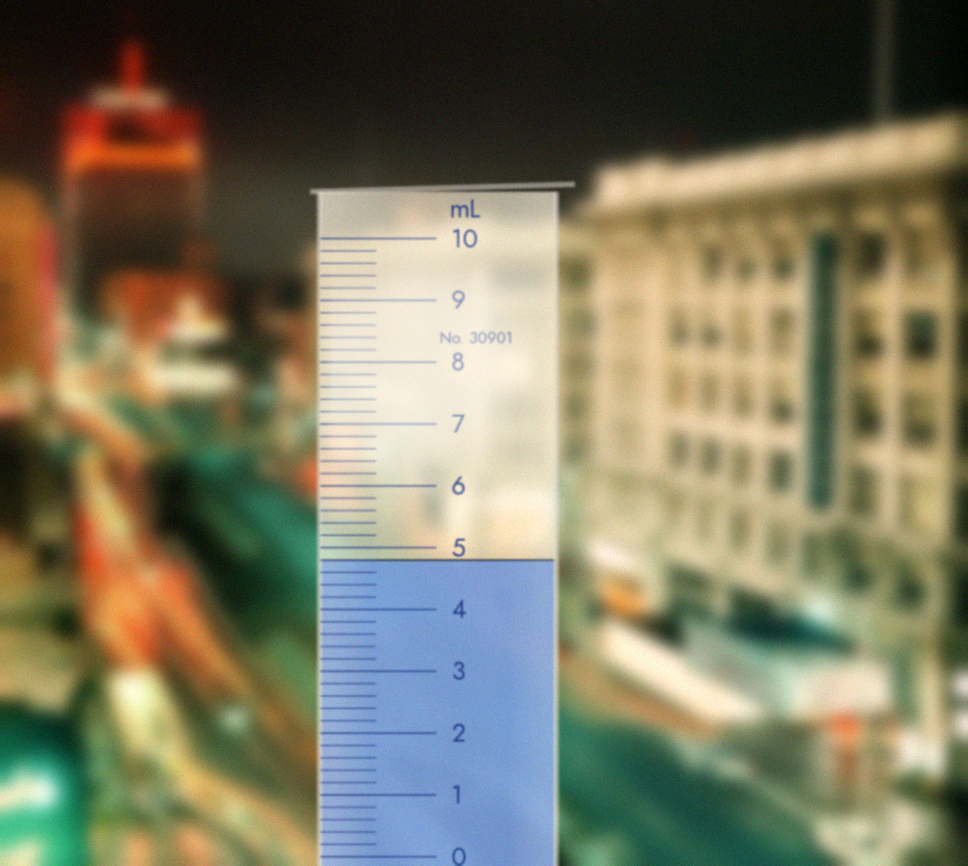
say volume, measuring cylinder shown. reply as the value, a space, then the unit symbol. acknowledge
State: 4.8 mL
